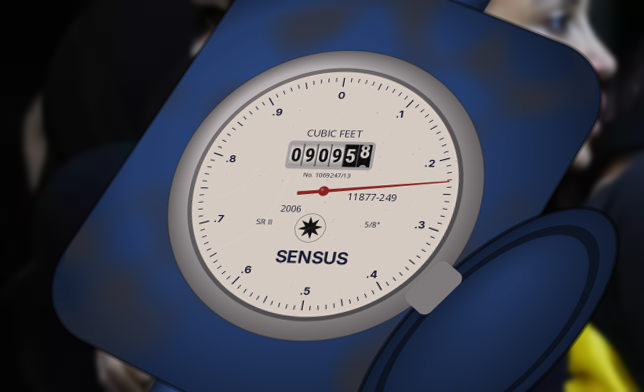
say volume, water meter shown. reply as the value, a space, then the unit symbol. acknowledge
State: 90958.23 ft³
